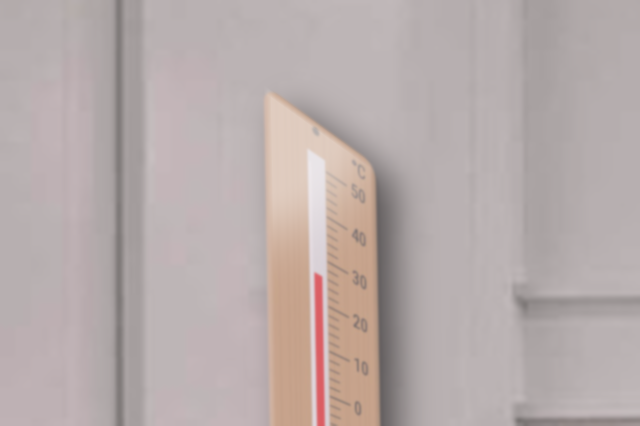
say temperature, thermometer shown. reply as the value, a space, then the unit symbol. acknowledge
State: 26 °C
